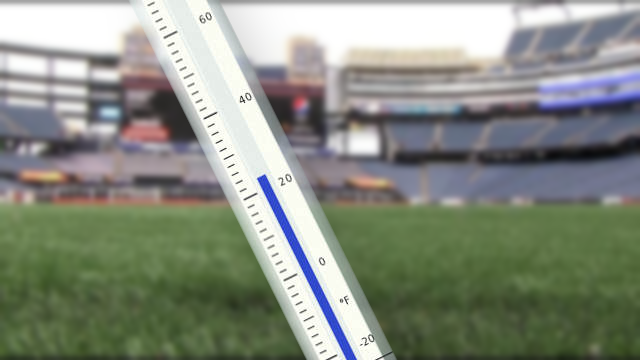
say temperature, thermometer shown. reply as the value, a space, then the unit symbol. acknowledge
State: 23 °F
